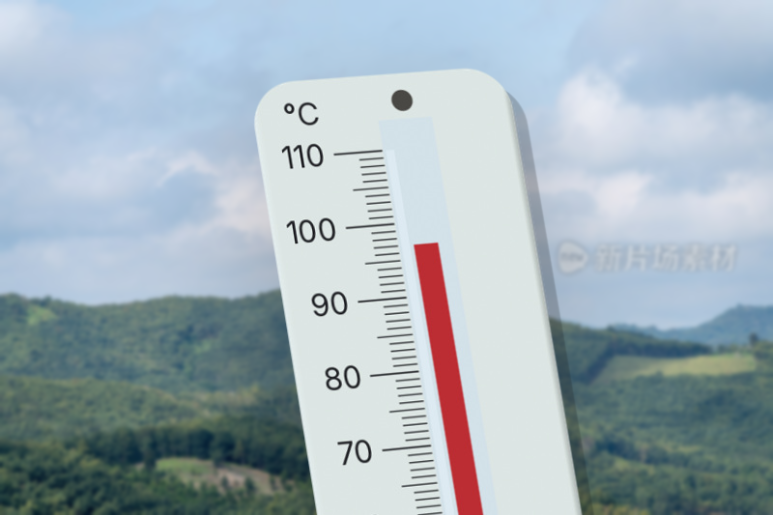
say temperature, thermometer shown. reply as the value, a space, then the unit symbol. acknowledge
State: 97 °C
